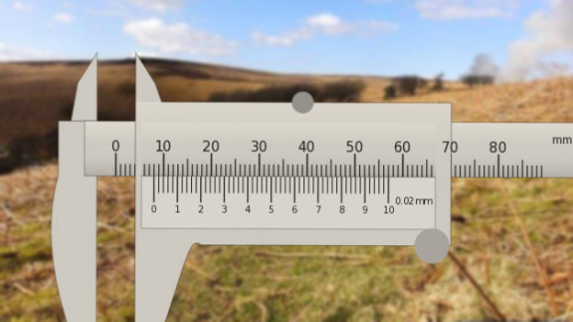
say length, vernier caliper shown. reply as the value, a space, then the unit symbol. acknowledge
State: 8.0 mm
